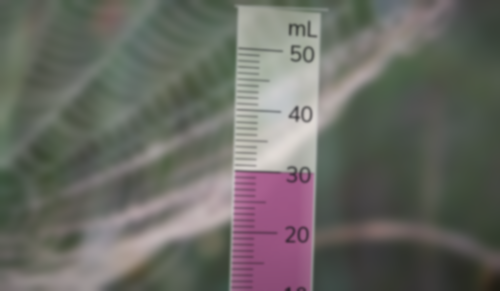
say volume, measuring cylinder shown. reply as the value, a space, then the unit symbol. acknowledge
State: 30 mL
